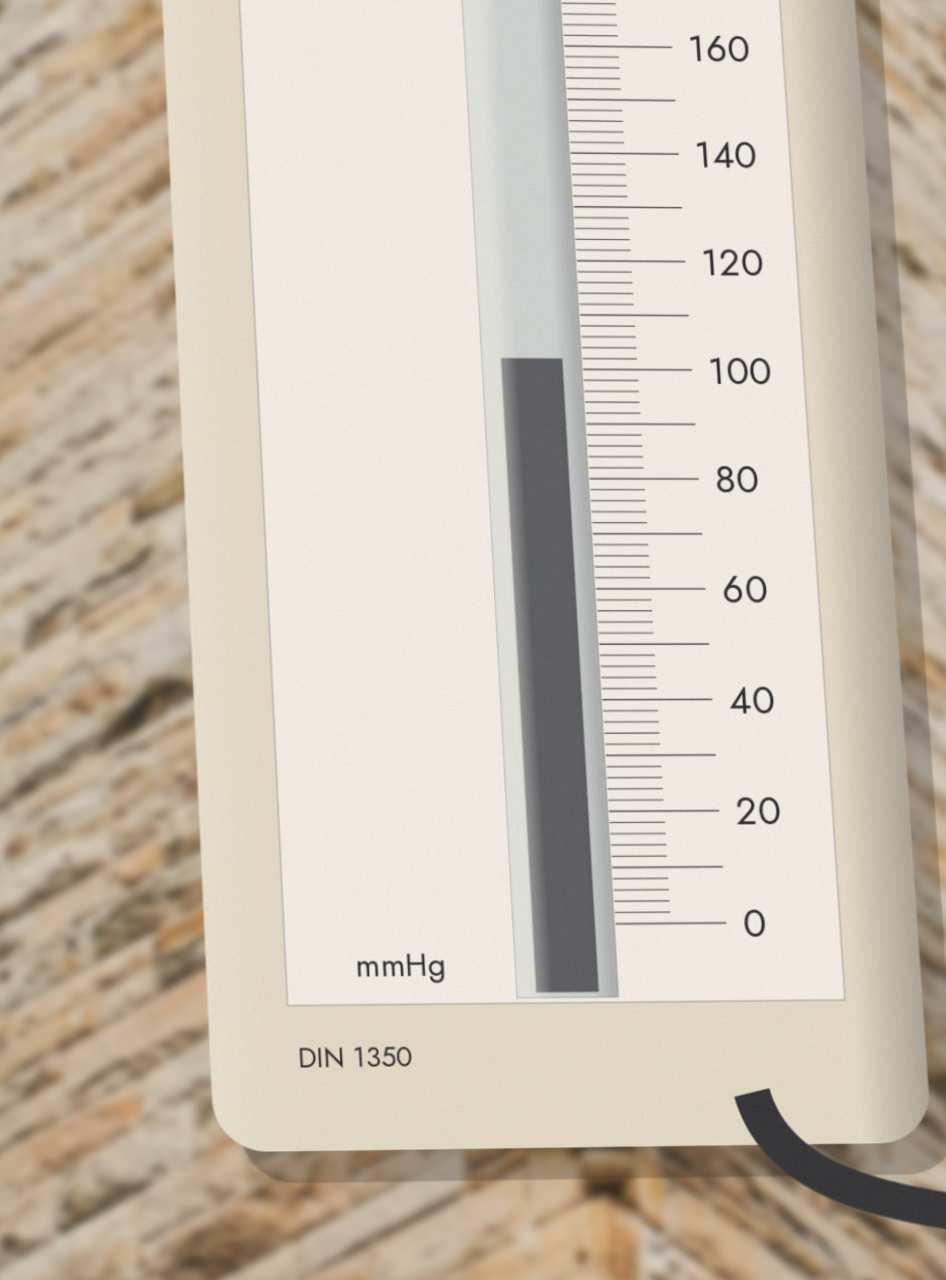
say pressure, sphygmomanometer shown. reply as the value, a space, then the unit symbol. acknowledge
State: 102 mmHg
